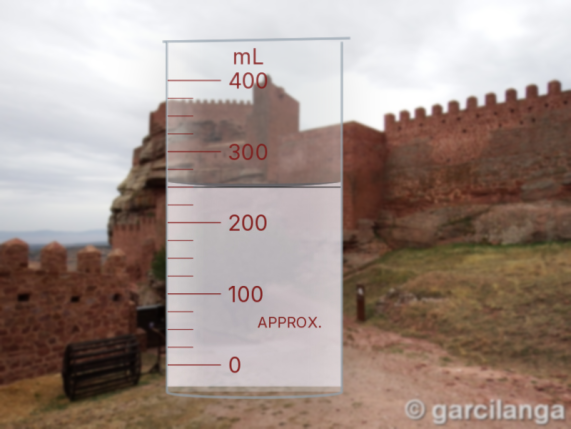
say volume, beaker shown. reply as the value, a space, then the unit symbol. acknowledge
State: 250 mL
